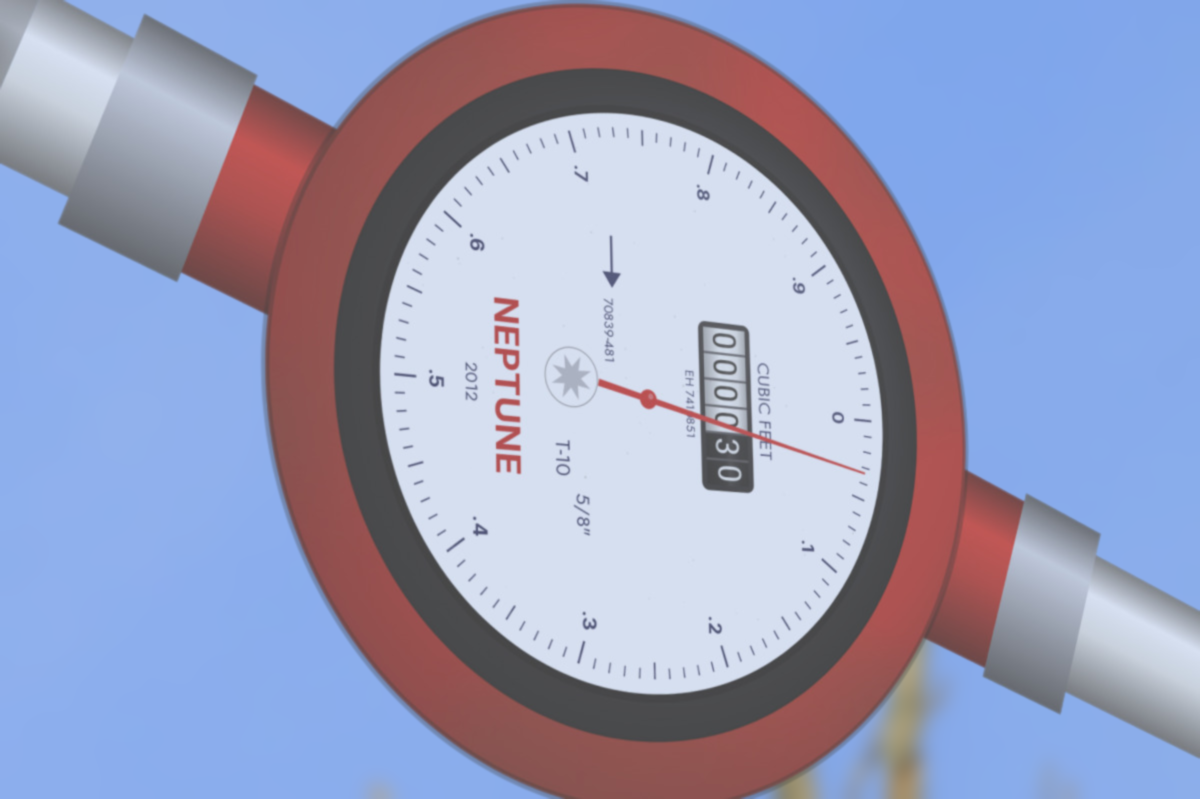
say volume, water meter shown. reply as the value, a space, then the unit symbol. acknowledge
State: 30.03 ft³
